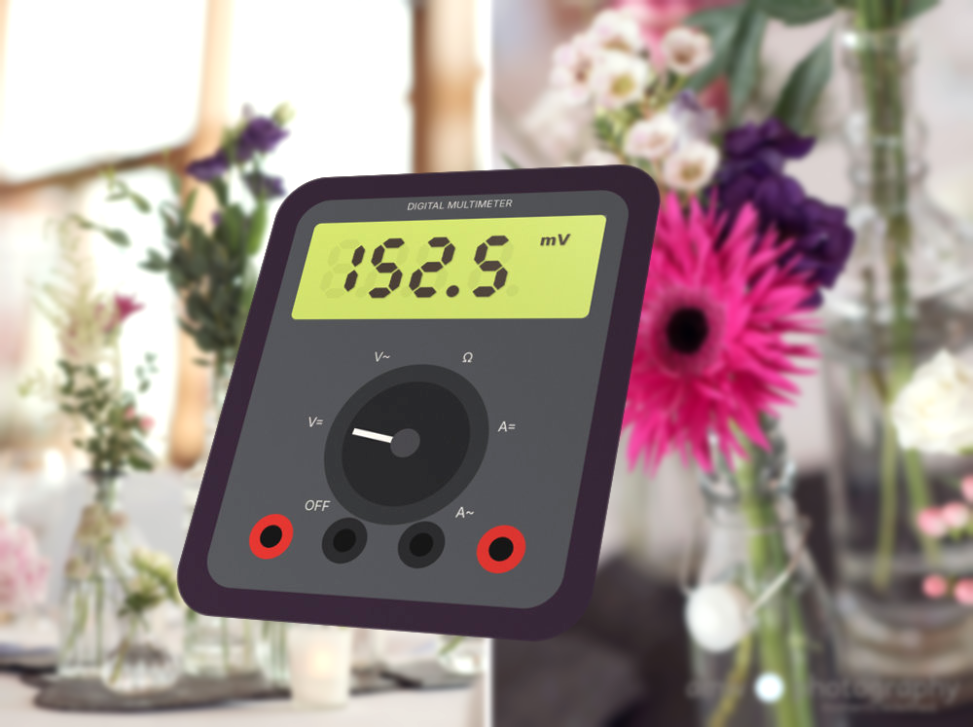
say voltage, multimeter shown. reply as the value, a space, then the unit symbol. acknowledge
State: 152.5 mV
